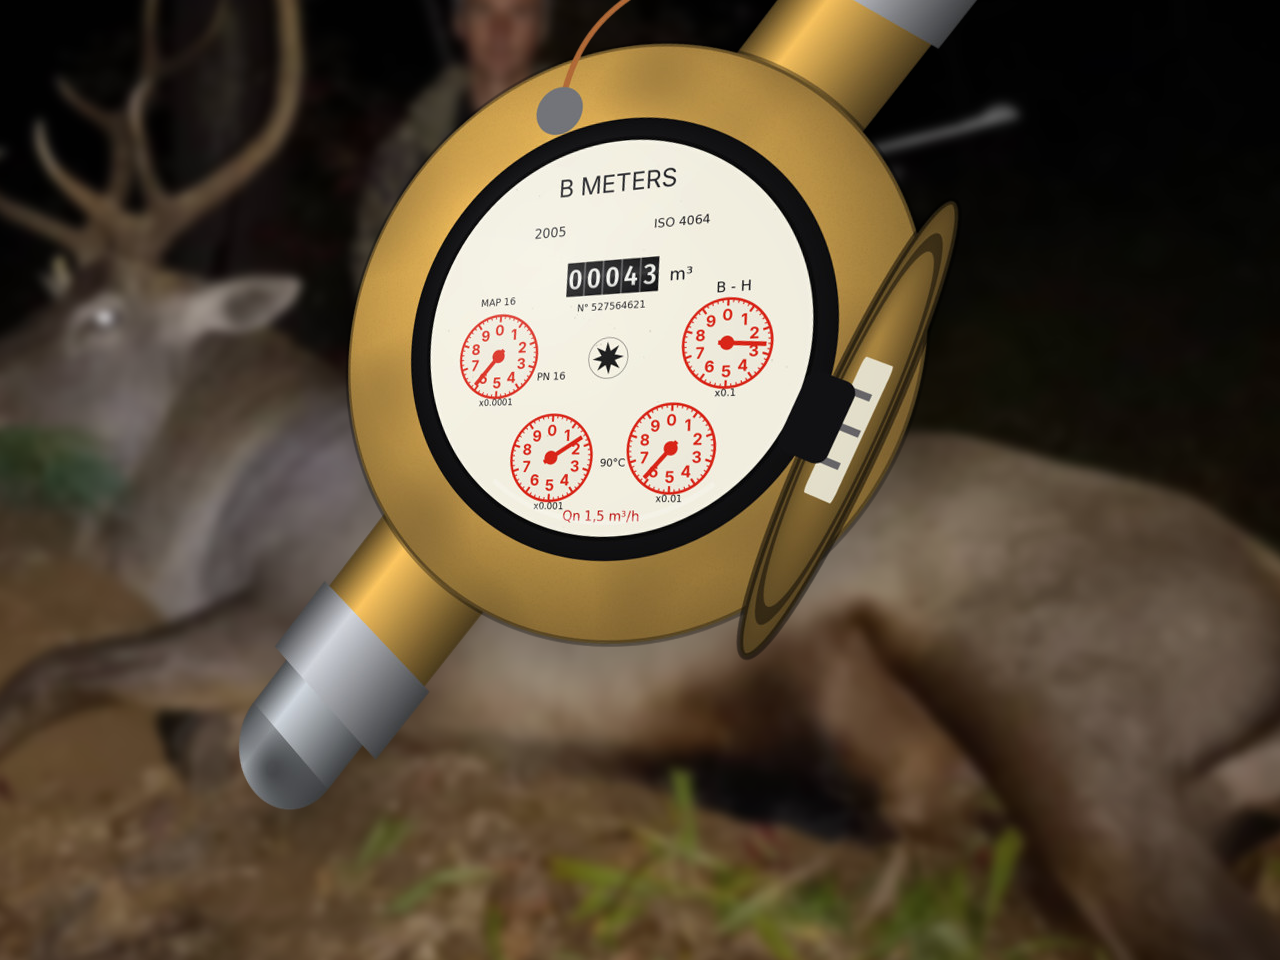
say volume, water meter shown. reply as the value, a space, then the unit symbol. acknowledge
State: 43.2616 m³
